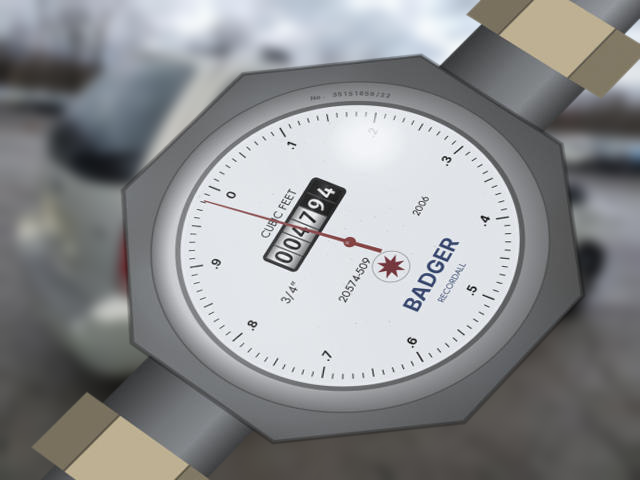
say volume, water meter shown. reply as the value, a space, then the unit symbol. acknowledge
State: 4793.98 ft³
